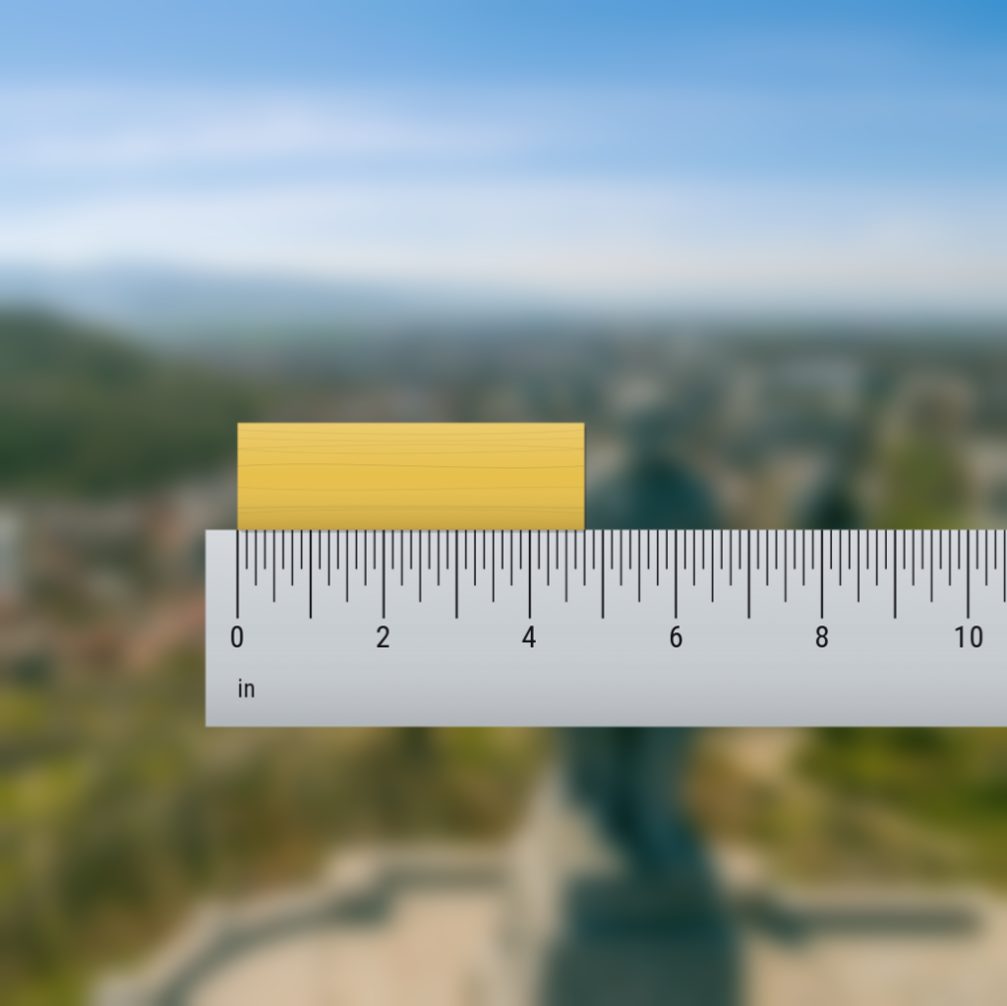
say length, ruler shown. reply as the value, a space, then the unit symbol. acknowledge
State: 4.75 in
